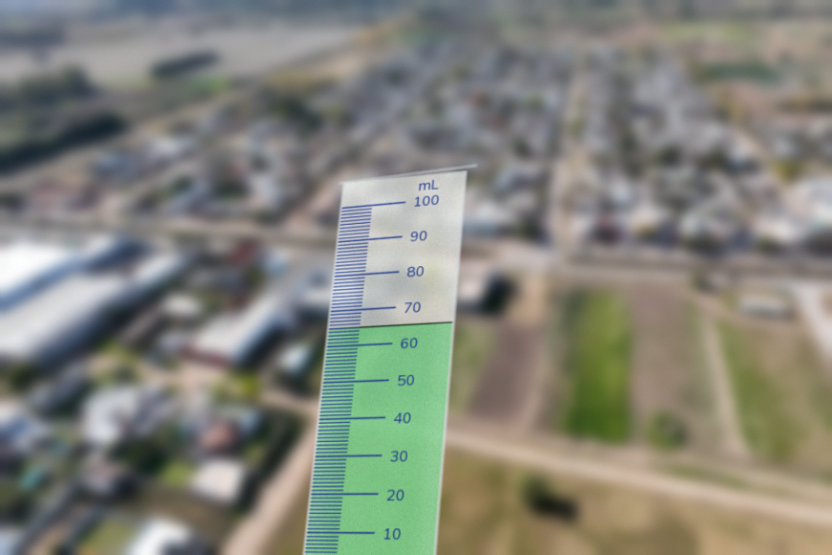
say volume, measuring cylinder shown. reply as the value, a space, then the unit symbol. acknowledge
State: 65 mL
